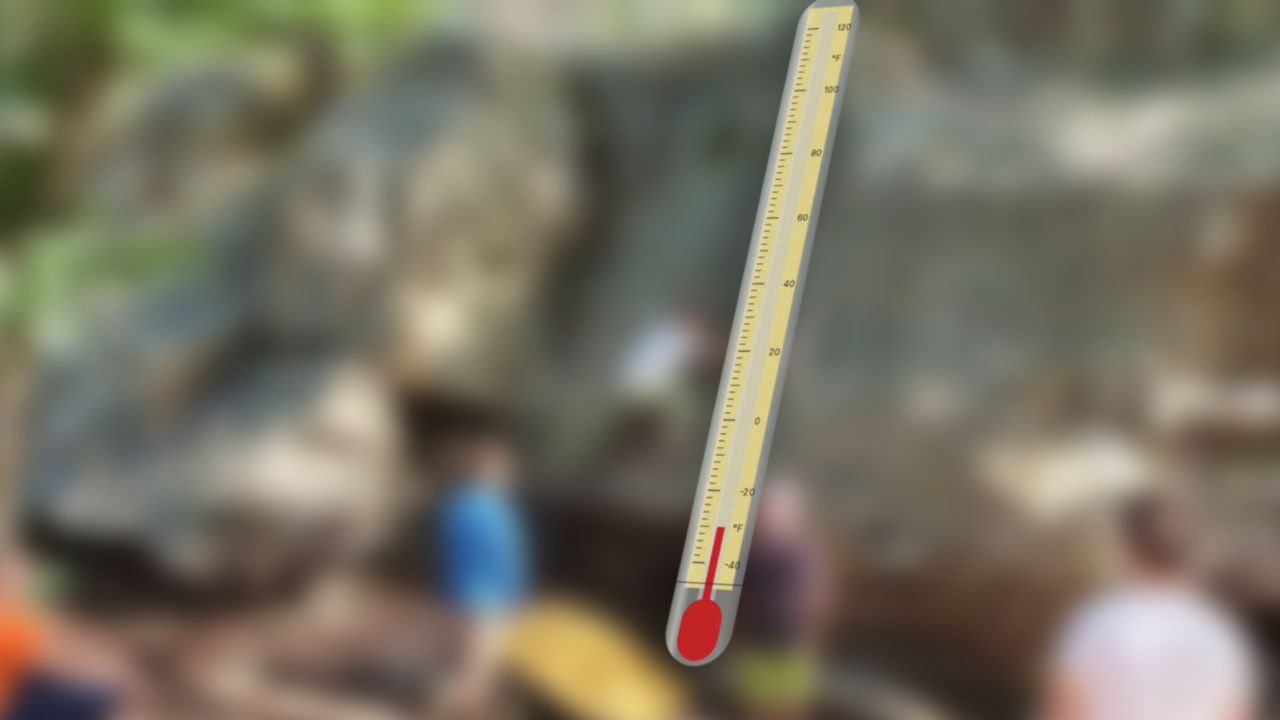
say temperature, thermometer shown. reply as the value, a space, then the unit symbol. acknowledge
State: -30 °F
